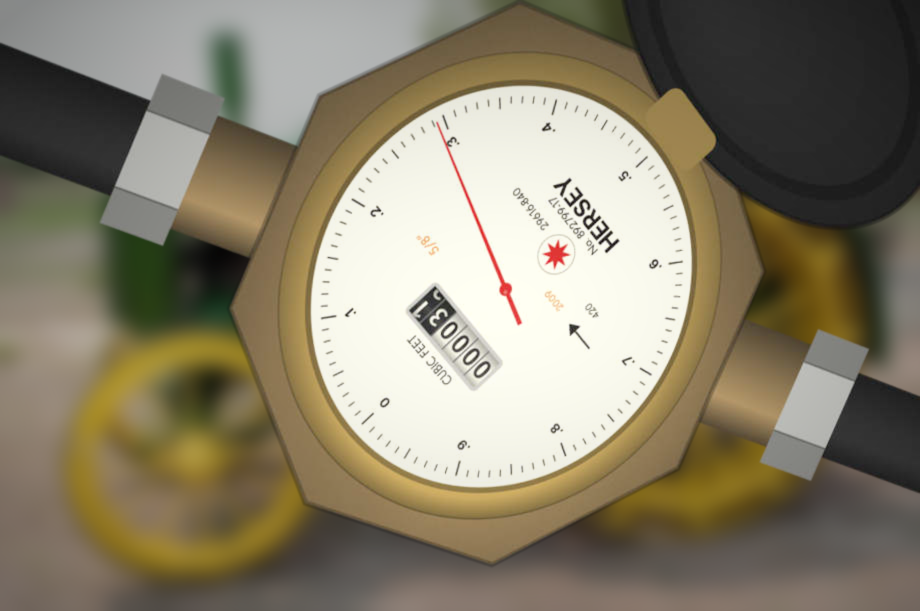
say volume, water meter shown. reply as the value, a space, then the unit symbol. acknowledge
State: 31.29 ft³
